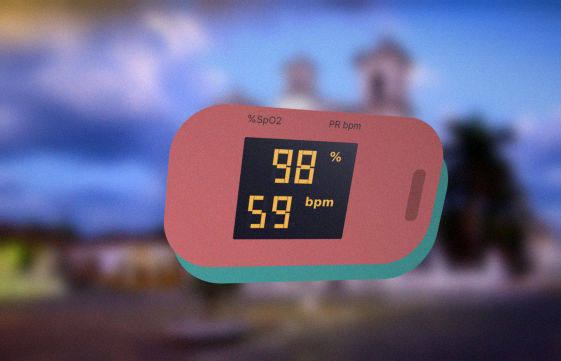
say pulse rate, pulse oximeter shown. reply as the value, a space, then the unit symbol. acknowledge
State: 59 bpm
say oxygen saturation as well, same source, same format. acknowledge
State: 98 %
